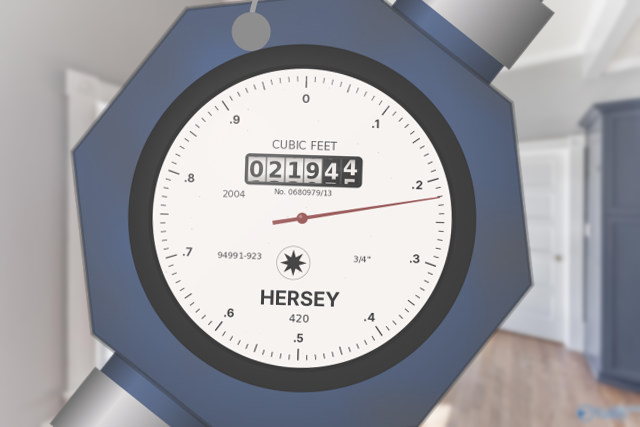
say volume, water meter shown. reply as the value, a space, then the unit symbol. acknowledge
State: 21944.22 ft³
